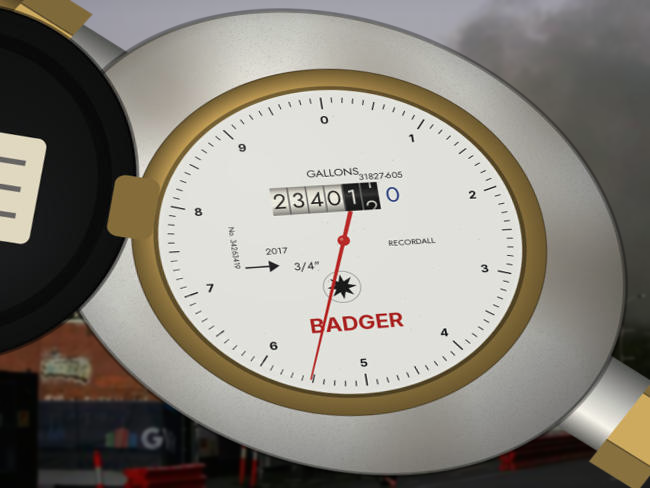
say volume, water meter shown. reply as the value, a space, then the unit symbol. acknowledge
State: 2340115.5 gal
